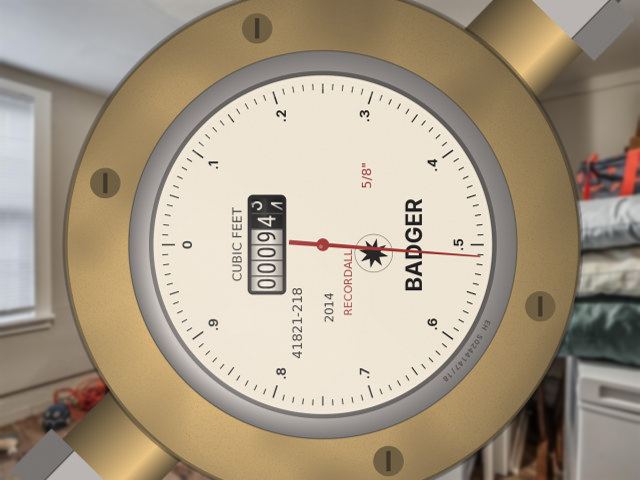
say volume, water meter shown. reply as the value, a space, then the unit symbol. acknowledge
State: 943.51 ft³
